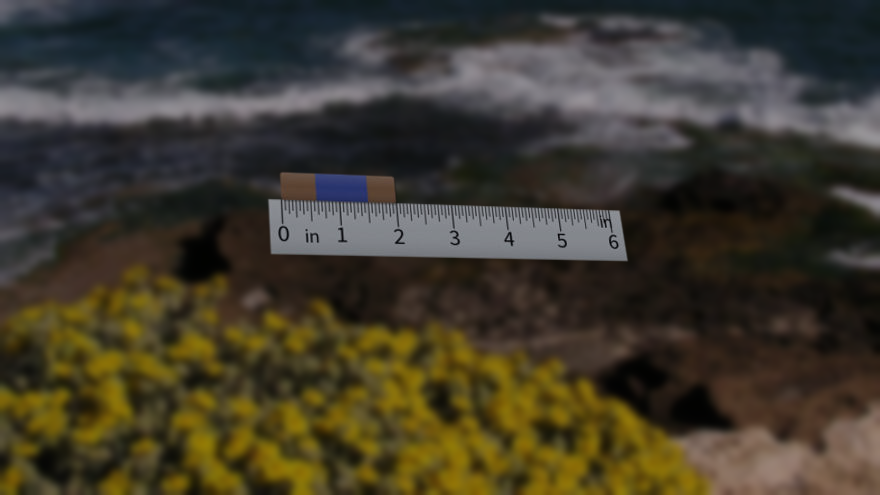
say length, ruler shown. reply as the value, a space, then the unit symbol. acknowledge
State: 2 in
